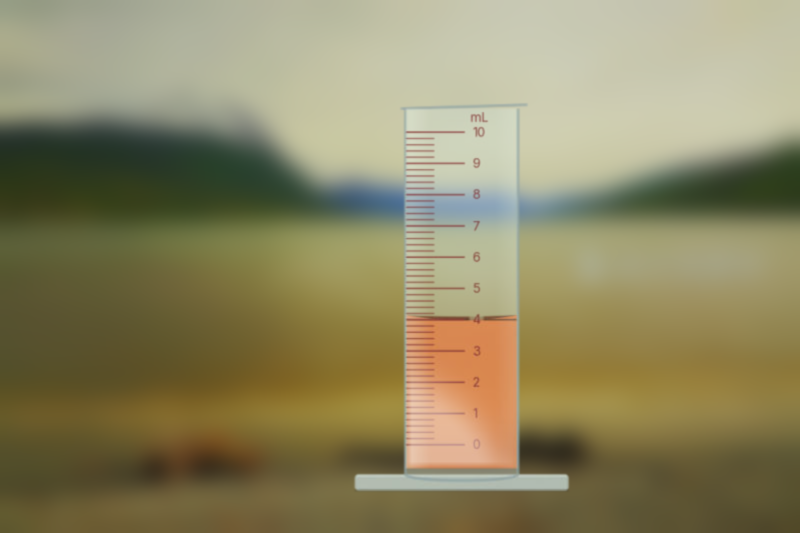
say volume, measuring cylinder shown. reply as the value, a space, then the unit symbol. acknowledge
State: 4 mL
